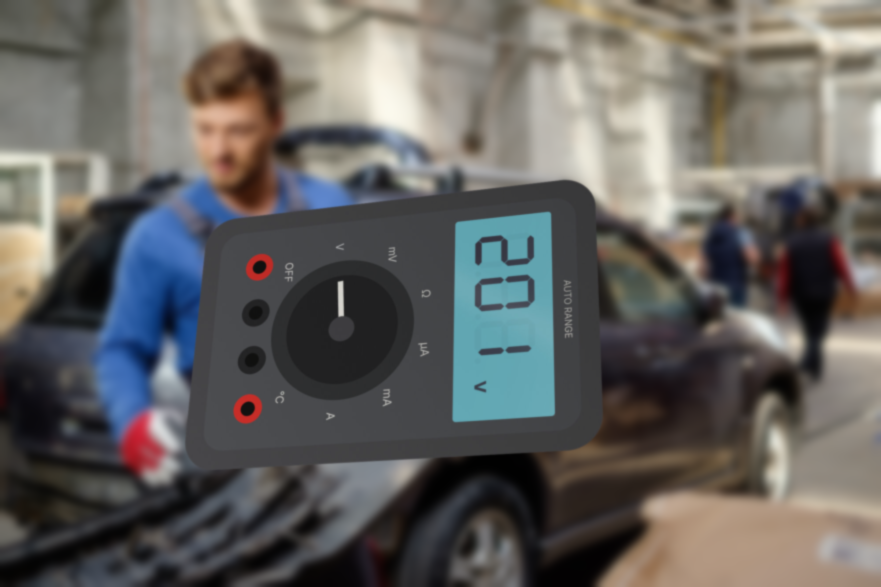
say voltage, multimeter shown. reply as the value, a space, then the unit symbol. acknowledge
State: 201 V
